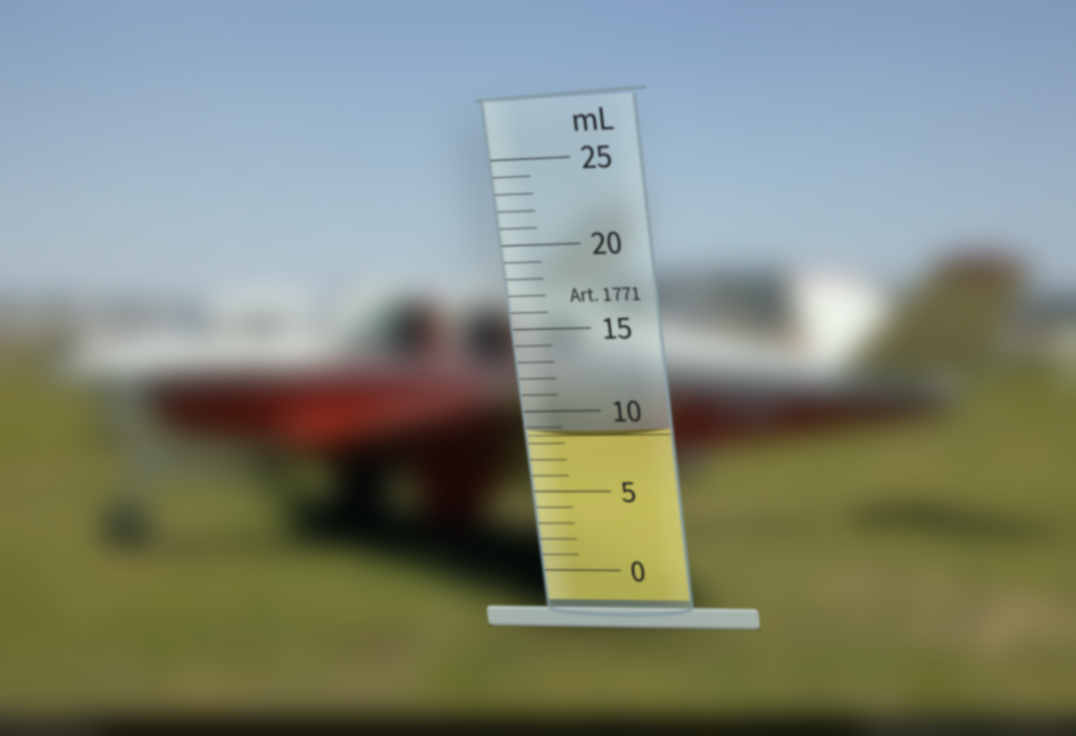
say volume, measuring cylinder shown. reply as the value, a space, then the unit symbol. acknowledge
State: 8.5 mL
